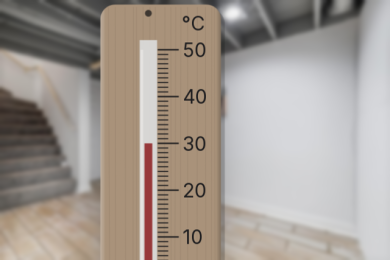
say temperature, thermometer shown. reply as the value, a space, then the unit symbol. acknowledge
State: 30 °C
